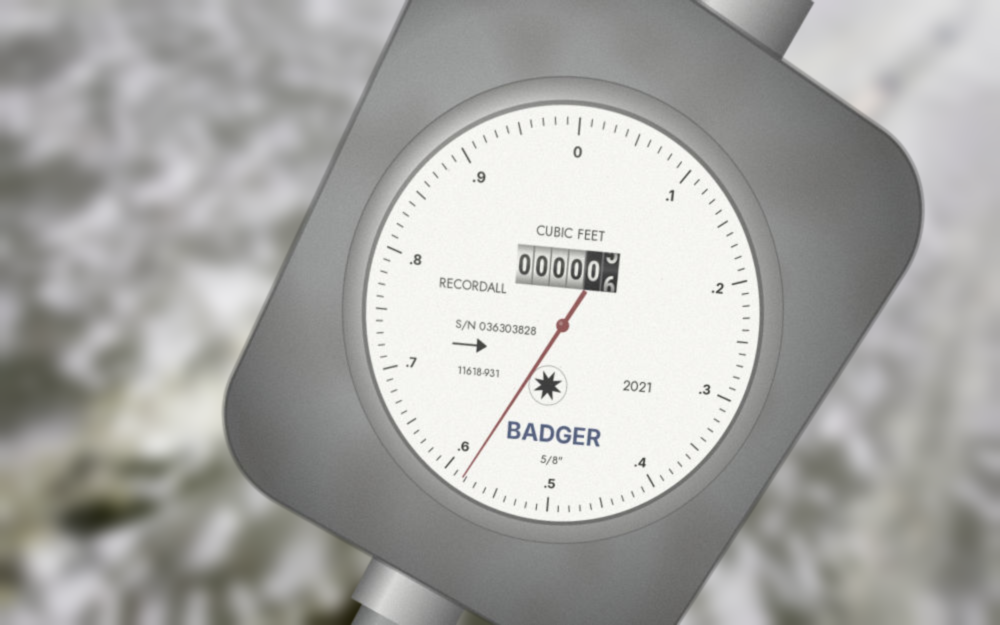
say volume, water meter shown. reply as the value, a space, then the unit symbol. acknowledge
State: 5.58 ft³
